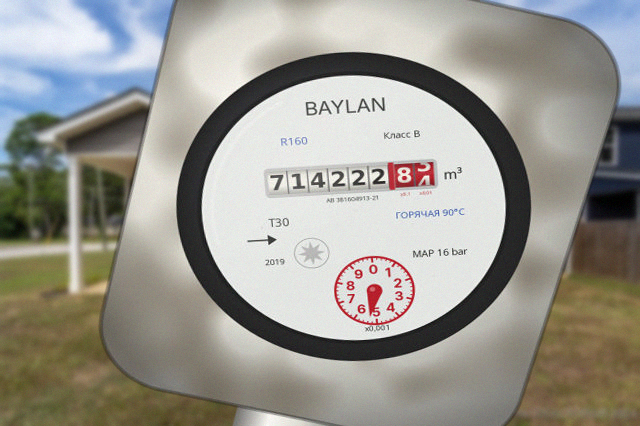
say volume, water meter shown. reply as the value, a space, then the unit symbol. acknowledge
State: 714222.835 m³
